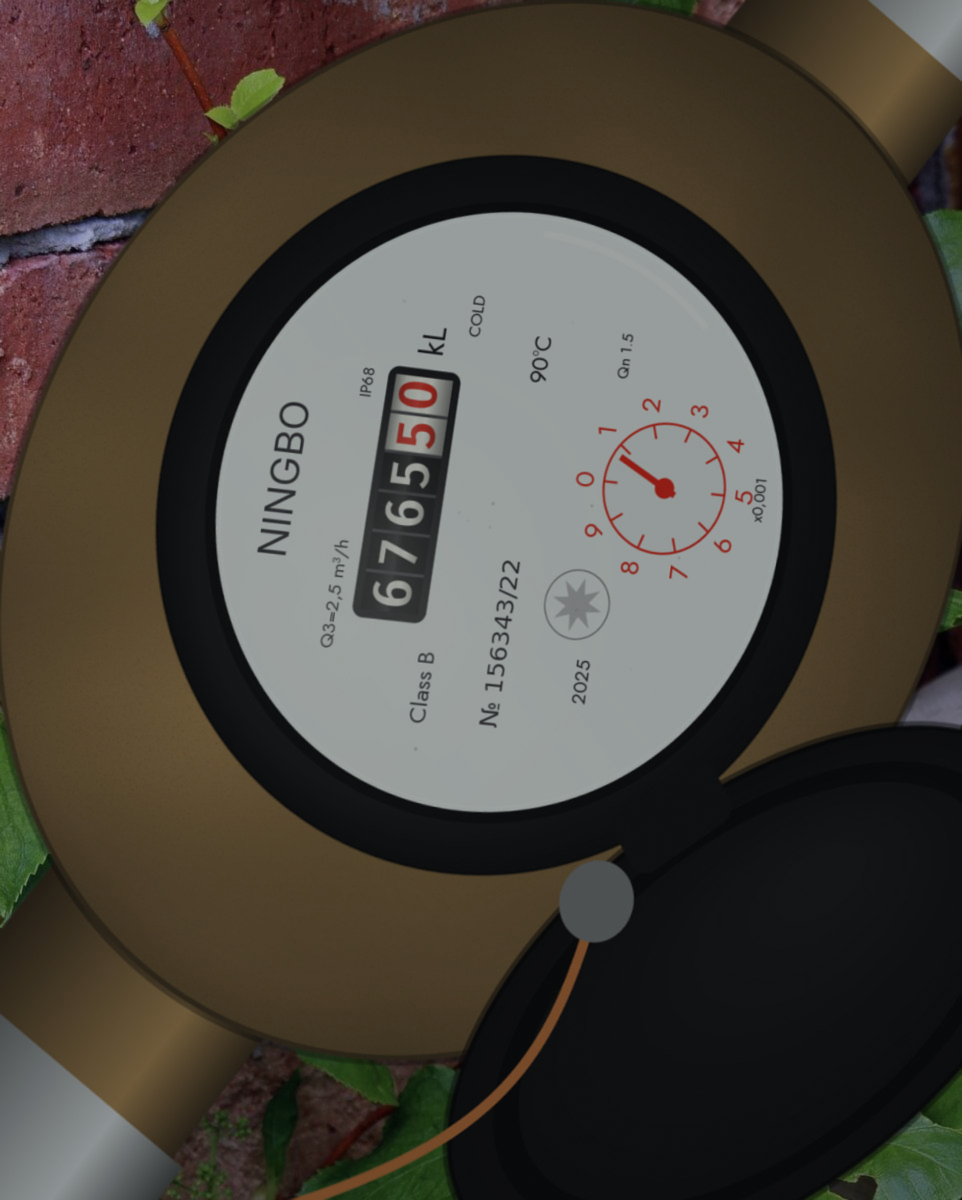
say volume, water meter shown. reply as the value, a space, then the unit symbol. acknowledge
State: 6765.500 kL
